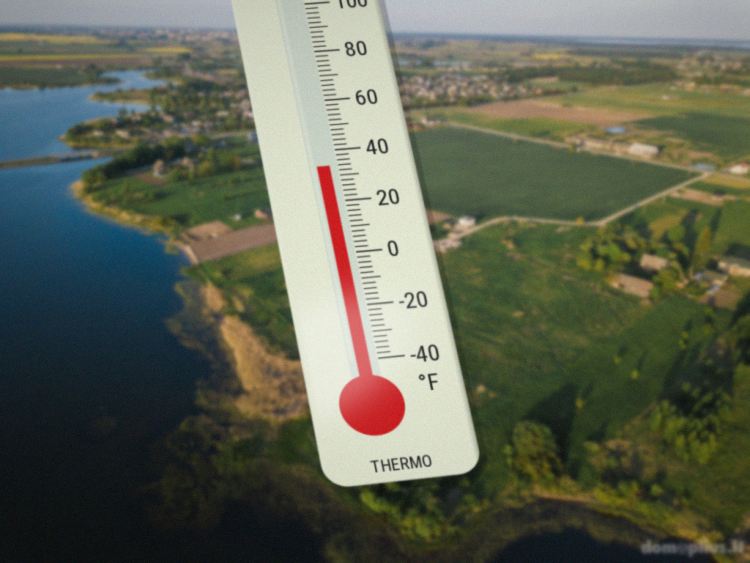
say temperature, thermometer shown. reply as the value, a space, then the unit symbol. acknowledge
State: 34 °F
